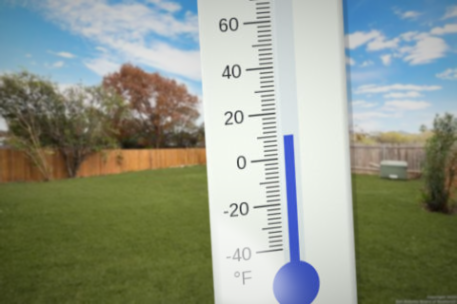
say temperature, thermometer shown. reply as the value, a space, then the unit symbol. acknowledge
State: 10 °F
